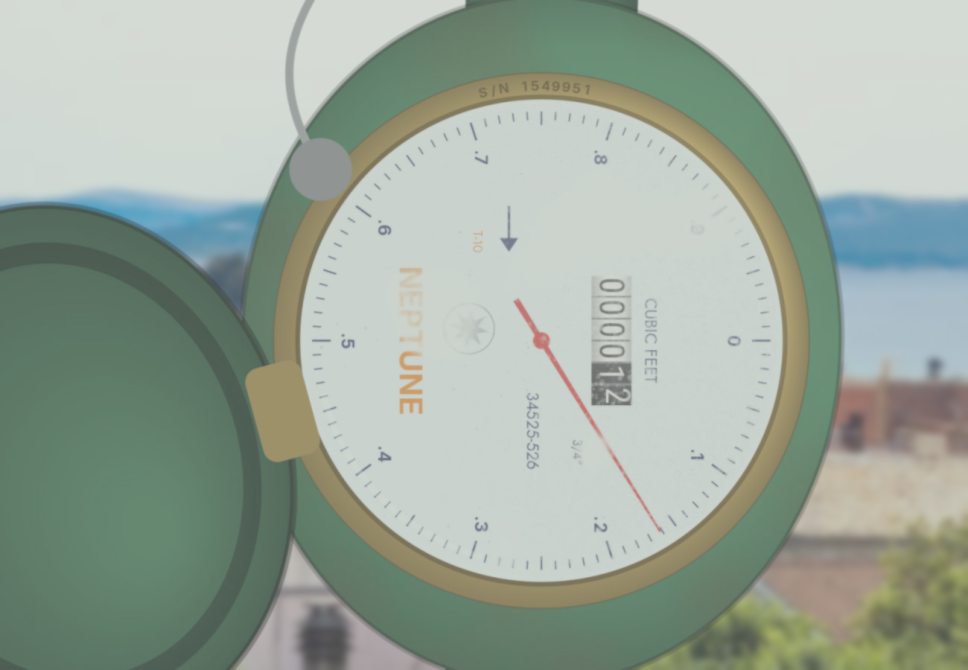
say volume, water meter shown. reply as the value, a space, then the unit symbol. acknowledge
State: 12.16 ft³
